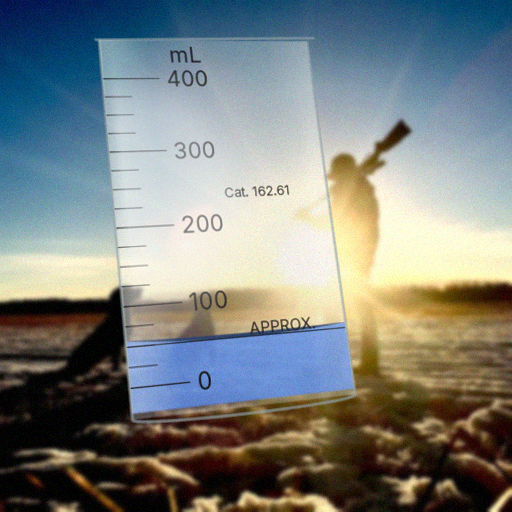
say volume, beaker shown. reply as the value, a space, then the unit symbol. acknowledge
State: 50 mL
